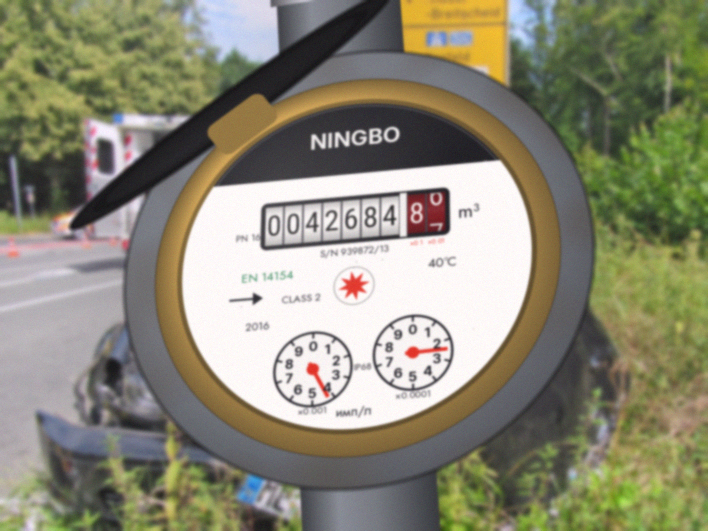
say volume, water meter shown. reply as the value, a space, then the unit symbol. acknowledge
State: 42684.8642 m³
